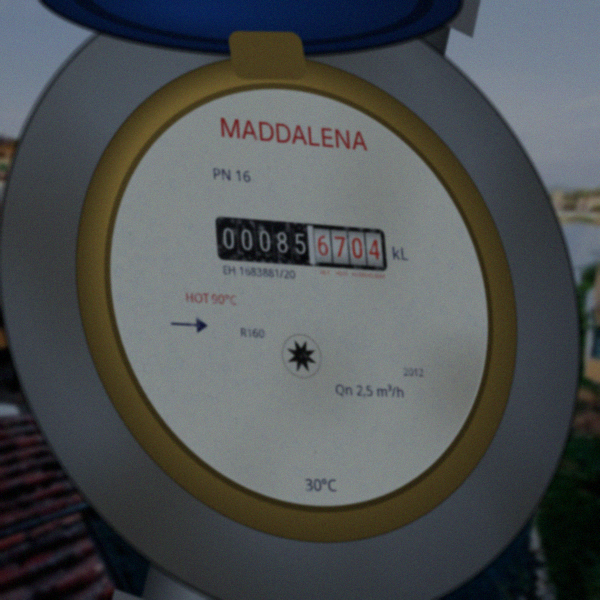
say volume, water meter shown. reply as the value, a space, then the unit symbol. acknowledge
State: 85.6704 kL
